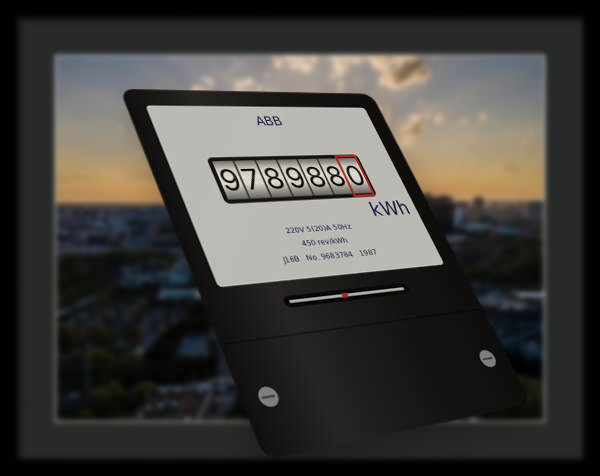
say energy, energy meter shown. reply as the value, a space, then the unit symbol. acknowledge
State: 978988.0 kWh
